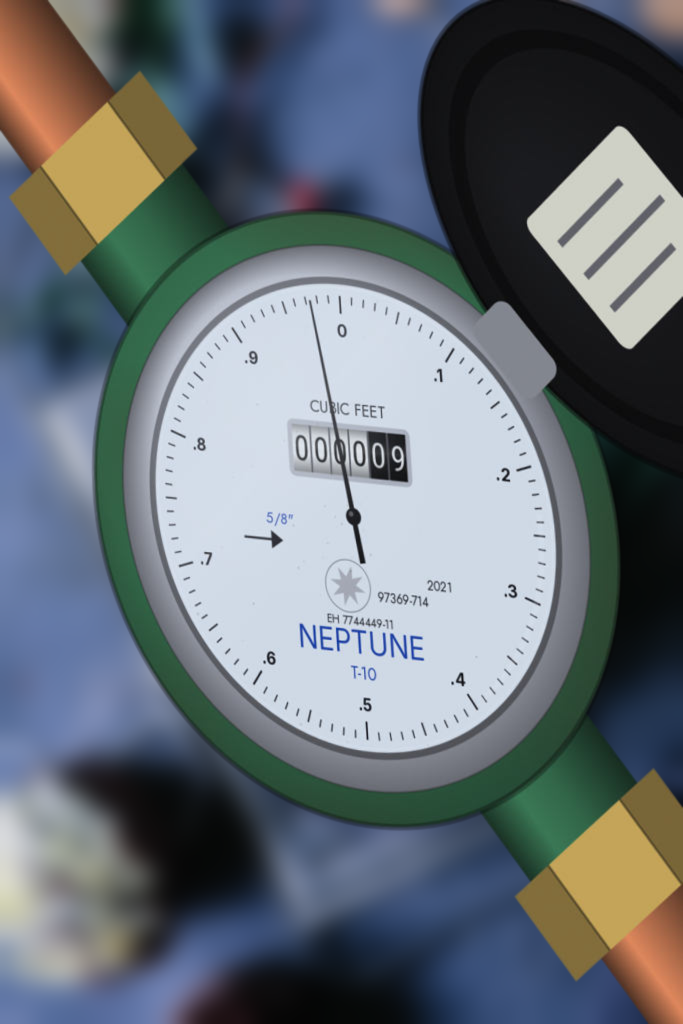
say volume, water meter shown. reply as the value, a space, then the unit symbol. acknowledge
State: 8.97 ft³
